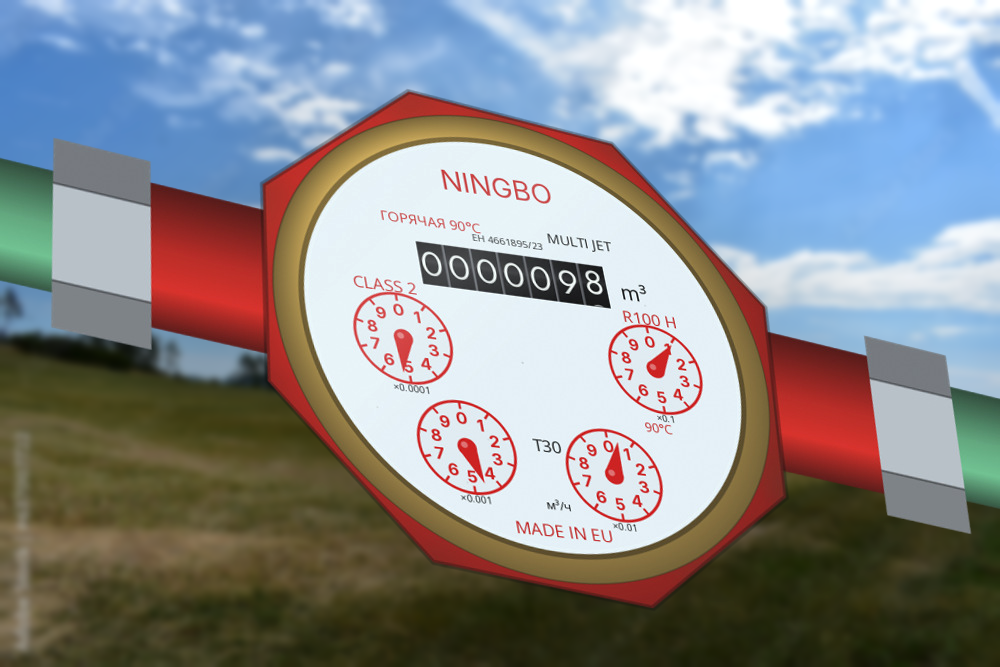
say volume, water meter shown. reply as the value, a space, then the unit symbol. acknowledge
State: 98.1045 m³
